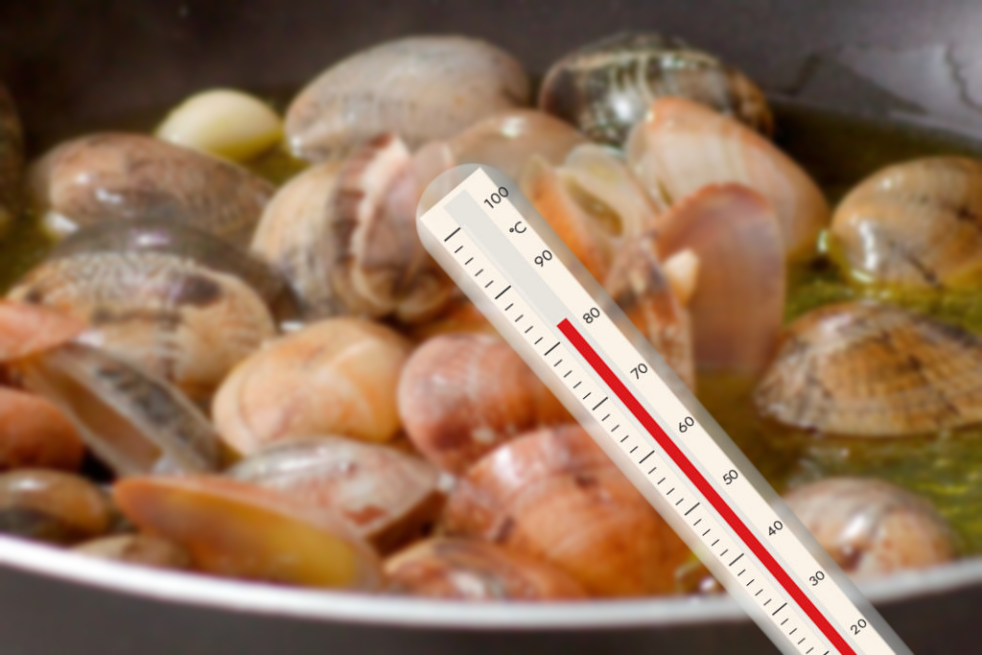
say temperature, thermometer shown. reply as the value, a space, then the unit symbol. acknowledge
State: 82 °C
